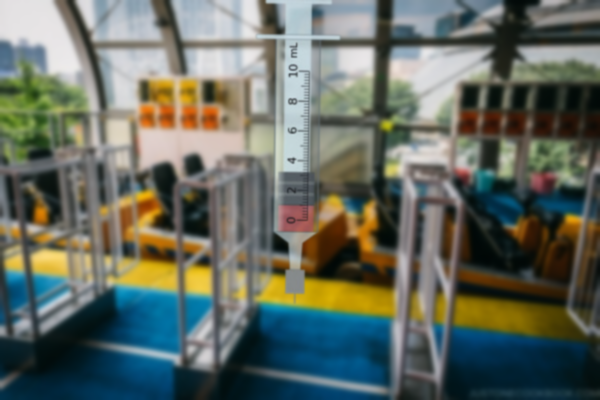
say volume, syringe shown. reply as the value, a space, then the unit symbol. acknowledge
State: 1 mL
